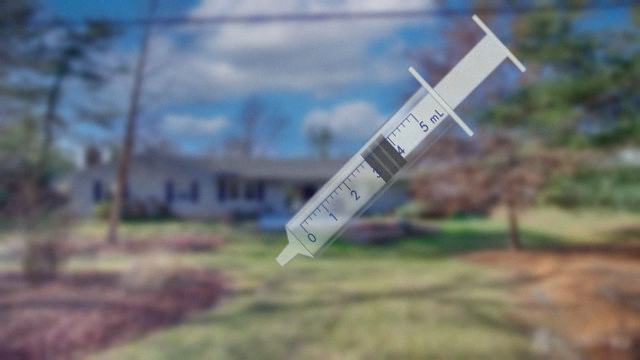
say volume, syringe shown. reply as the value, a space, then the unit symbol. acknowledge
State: 3 mL
